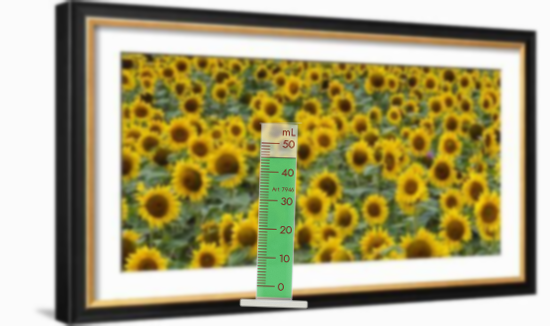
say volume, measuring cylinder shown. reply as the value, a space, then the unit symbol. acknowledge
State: 45 mL
